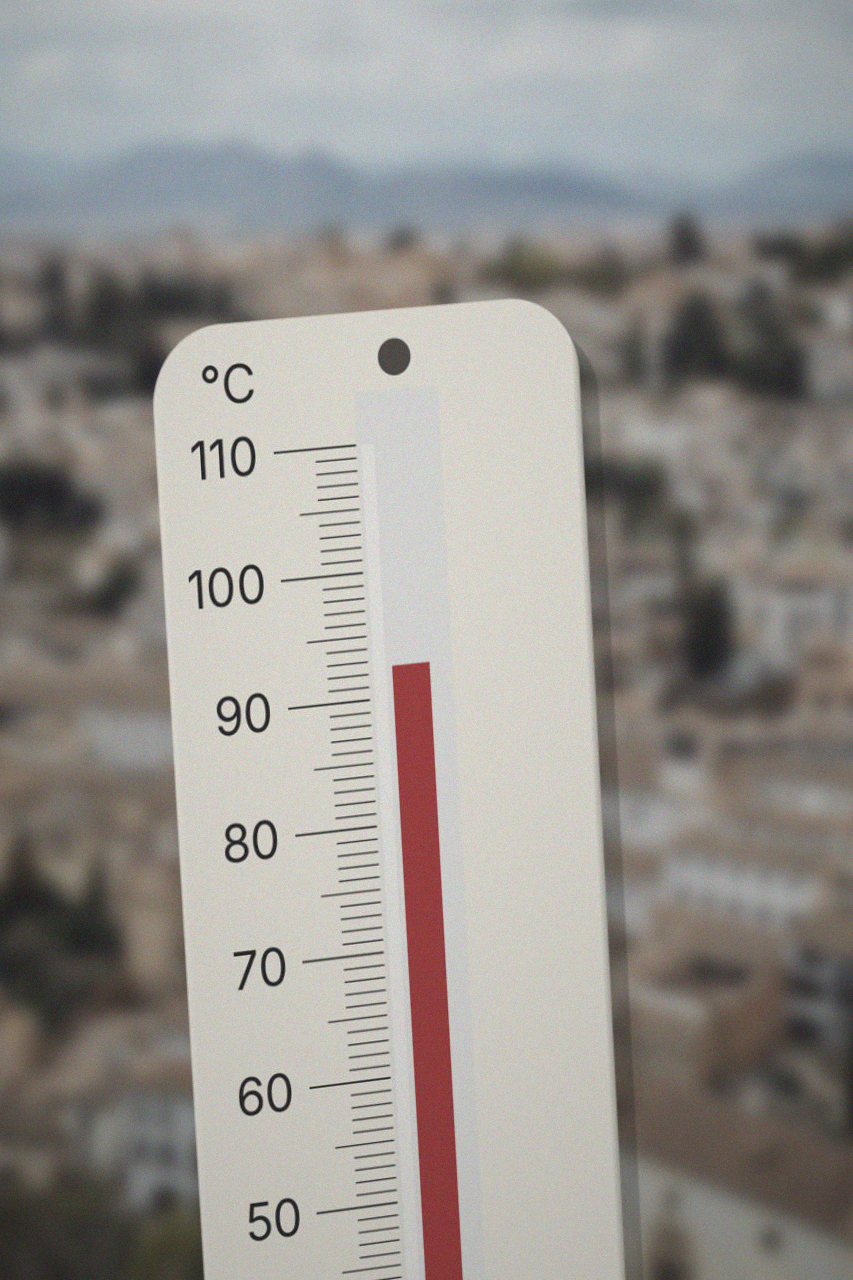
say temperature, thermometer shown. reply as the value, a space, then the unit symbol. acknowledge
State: 92.5 °C
